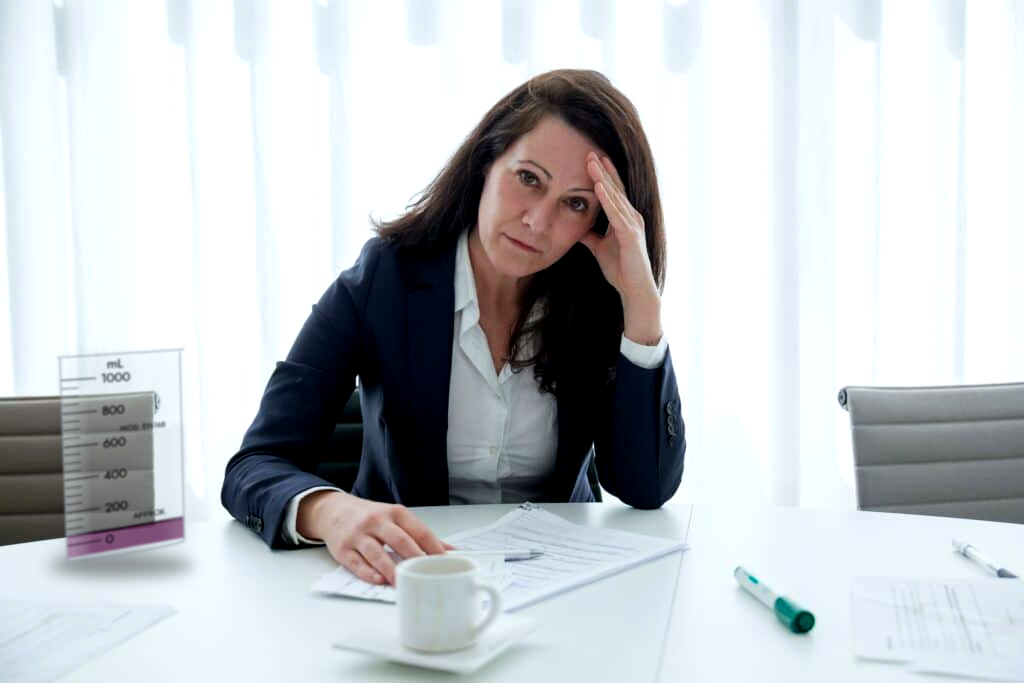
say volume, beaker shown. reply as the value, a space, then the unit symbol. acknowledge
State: 50 mL
